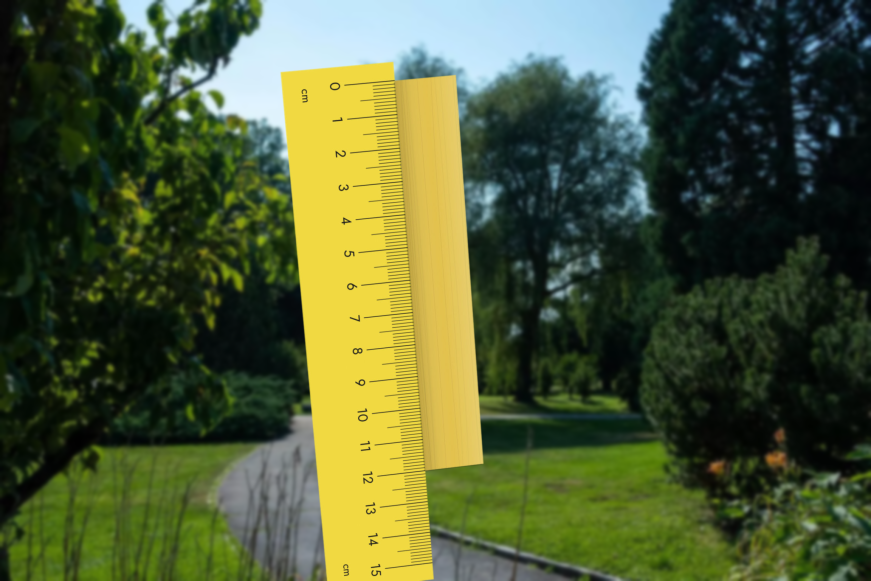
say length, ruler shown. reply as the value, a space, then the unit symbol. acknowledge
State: 12 cm
